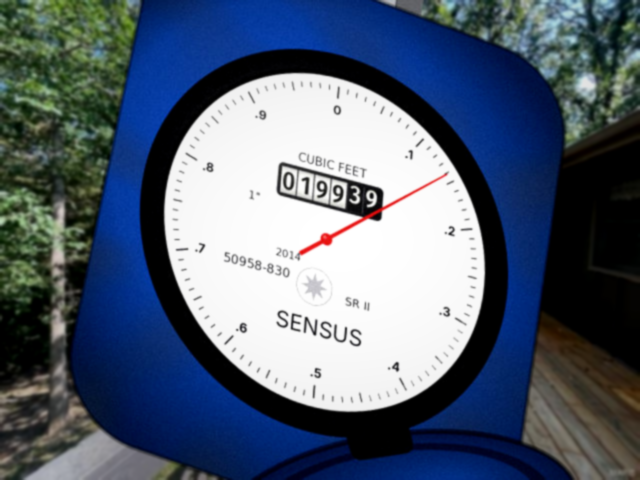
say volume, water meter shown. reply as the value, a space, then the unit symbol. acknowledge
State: 19939.14 ft³
